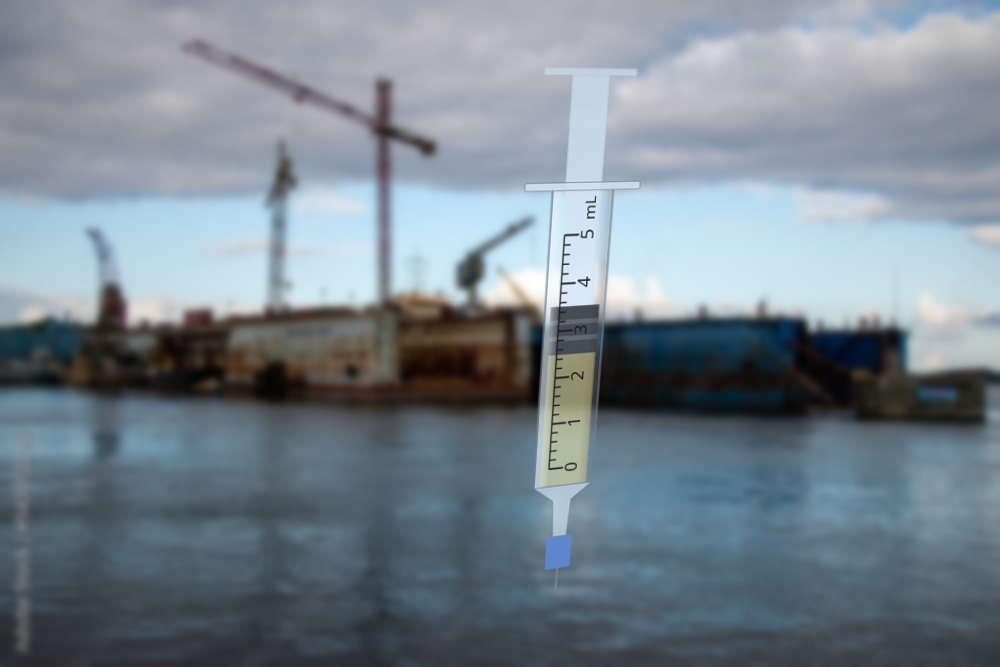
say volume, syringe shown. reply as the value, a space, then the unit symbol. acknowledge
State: 2.5 mL
